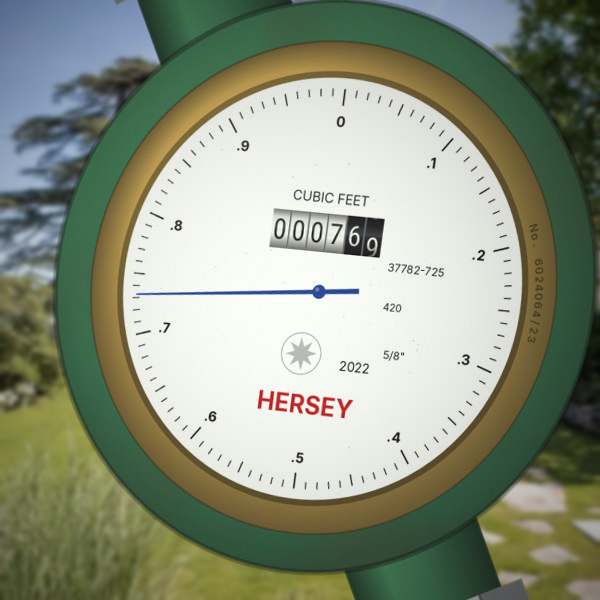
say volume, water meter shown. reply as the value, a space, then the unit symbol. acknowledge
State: 768.73 ft³
